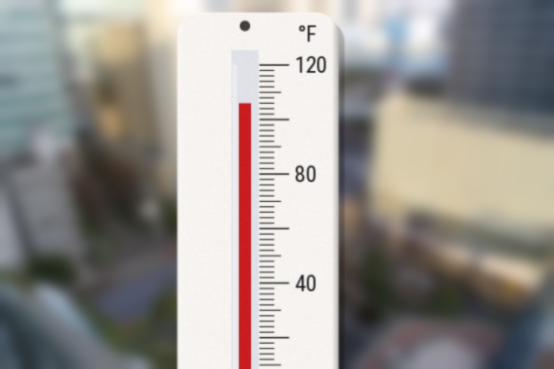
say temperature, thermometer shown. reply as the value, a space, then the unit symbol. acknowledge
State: 106 °F
